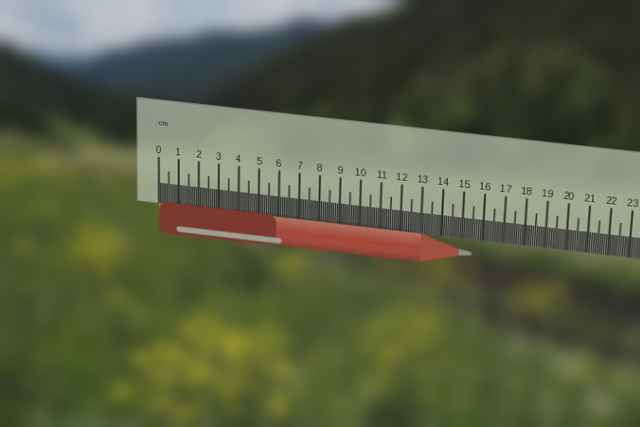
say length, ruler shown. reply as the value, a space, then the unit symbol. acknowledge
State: 15.5 cm
